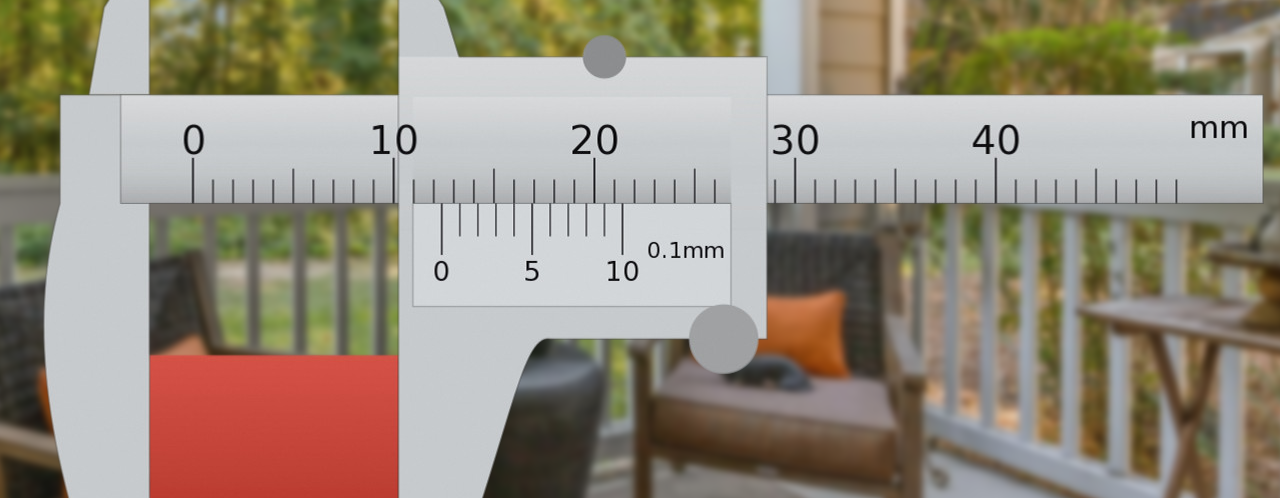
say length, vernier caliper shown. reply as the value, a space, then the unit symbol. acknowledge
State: 12.4 mm
